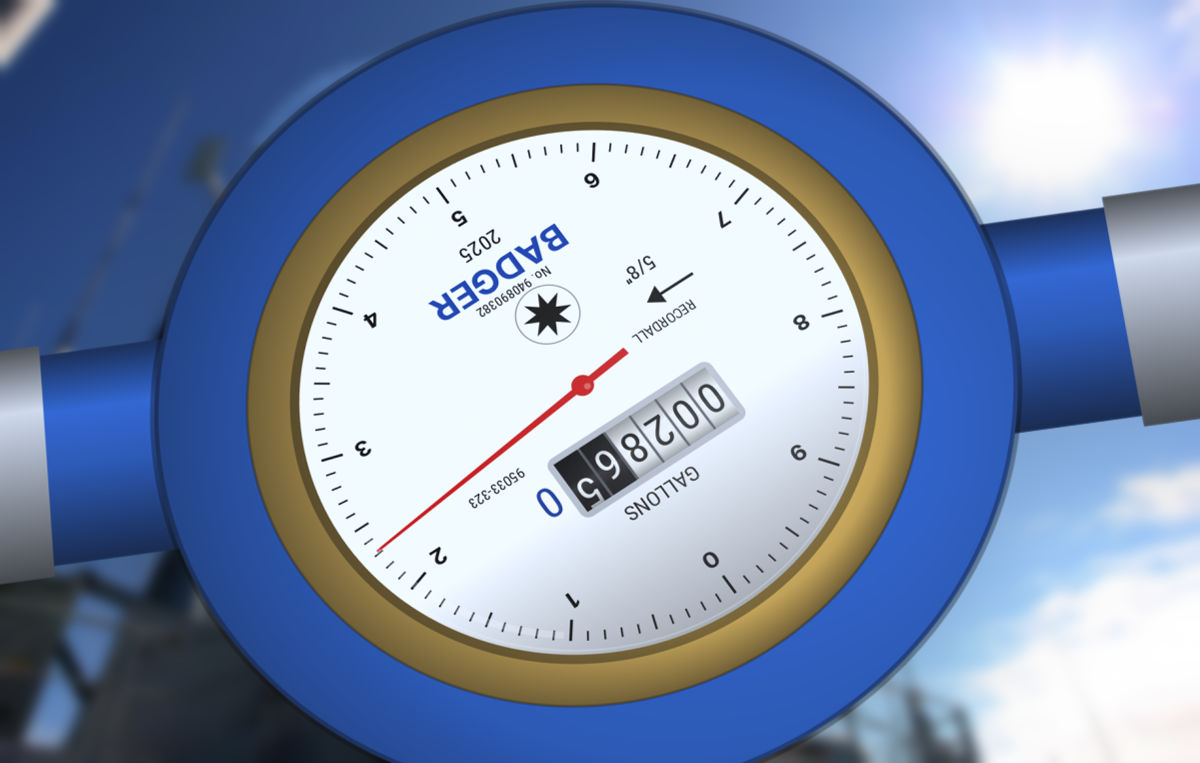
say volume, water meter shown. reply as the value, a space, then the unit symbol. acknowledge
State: 28652.3 gal
